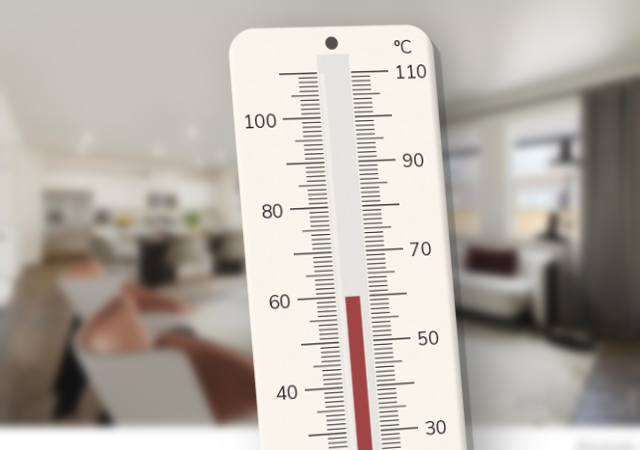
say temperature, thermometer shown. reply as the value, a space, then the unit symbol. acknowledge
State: 60 °C
